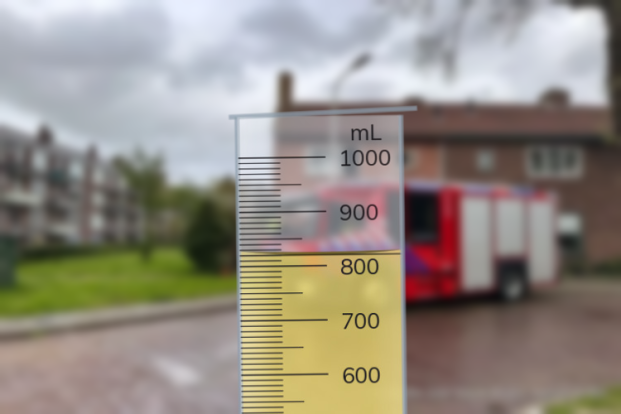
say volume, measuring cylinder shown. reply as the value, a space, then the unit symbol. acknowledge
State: 820 mL
